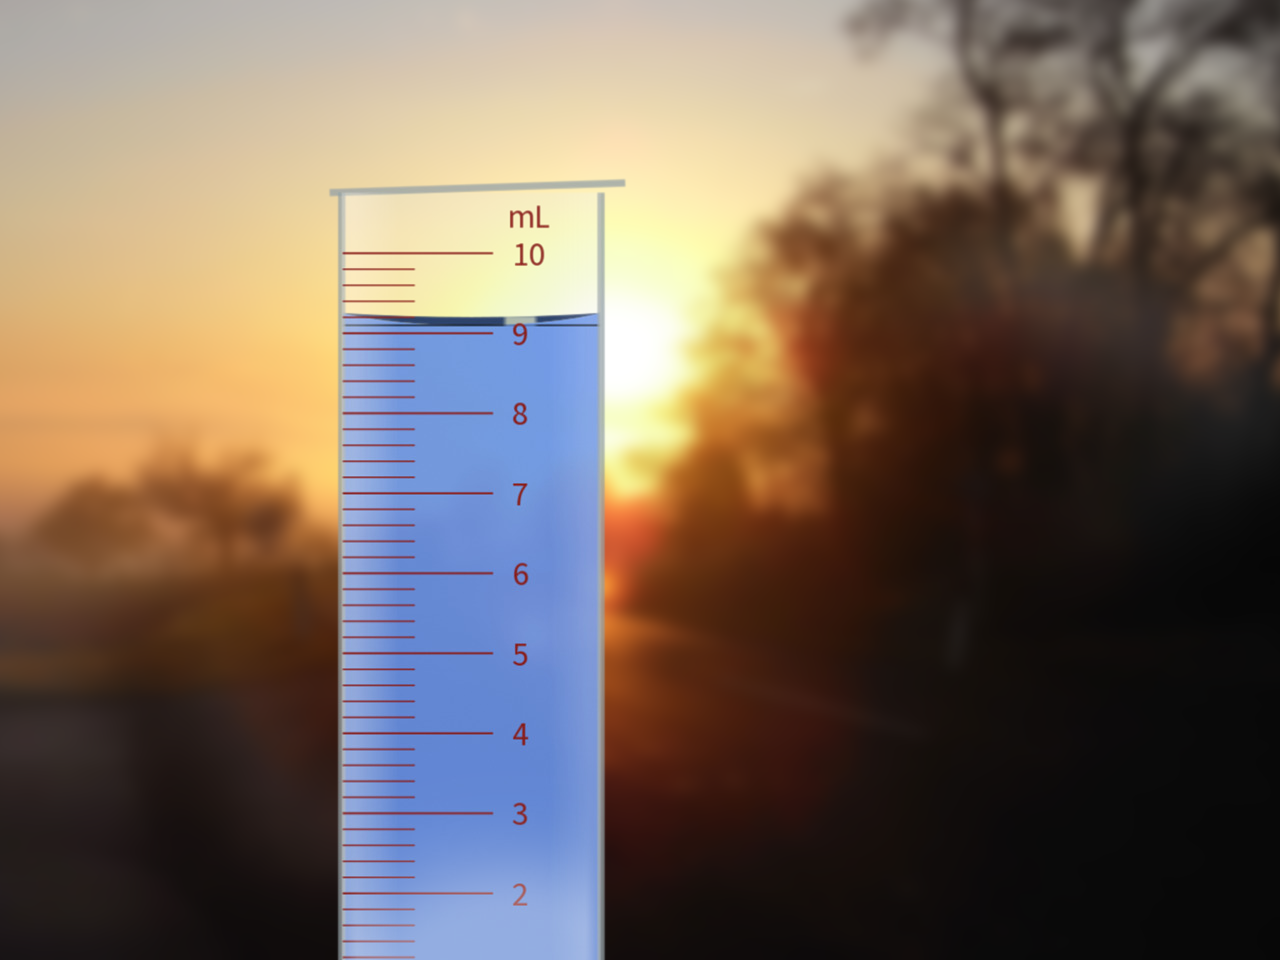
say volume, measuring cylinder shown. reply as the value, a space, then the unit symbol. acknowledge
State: 9.1 mL
